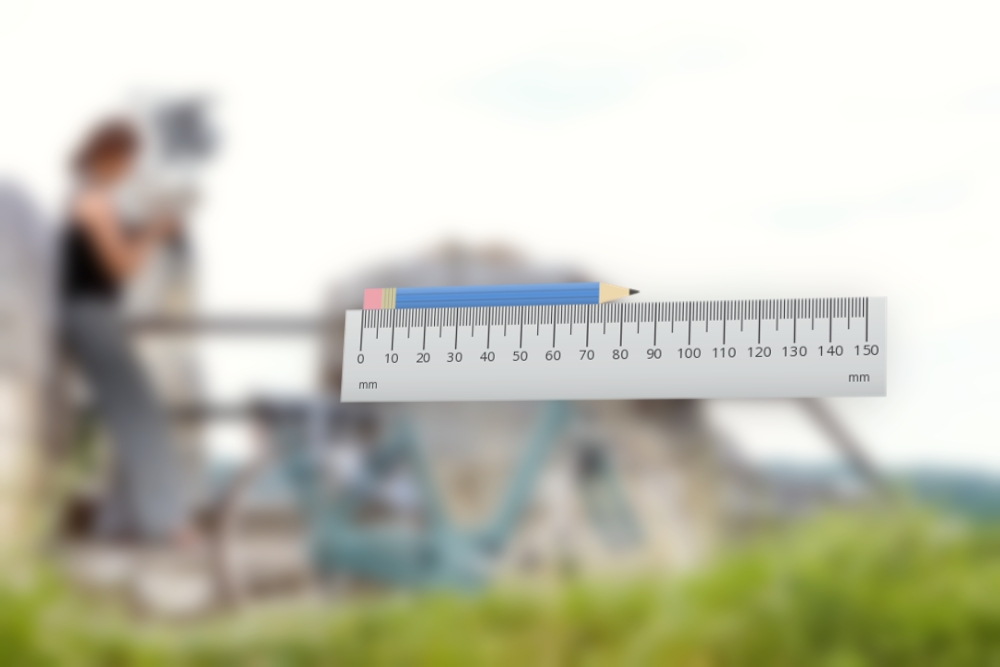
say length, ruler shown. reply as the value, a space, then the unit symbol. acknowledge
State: 85 mm
